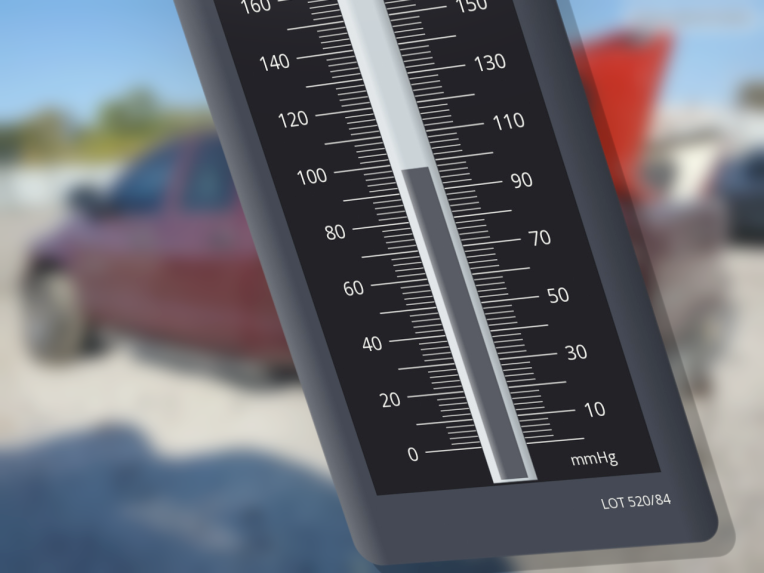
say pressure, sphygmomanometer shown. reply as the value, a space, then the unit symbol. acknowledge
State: 98 mmHg
